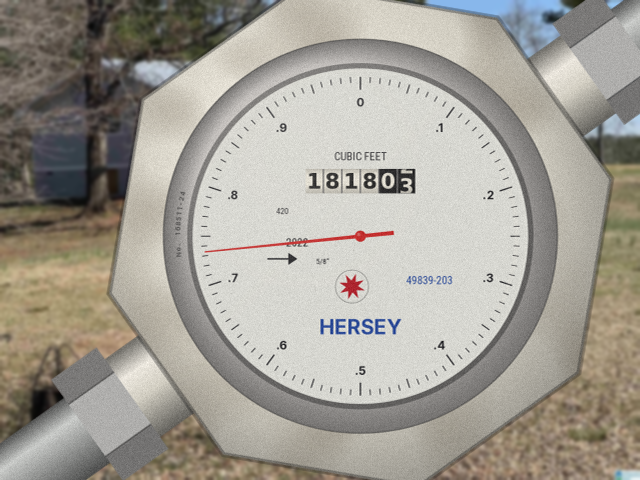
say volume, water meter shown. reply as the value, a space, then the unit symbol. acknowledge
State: 181802.73 ft³
